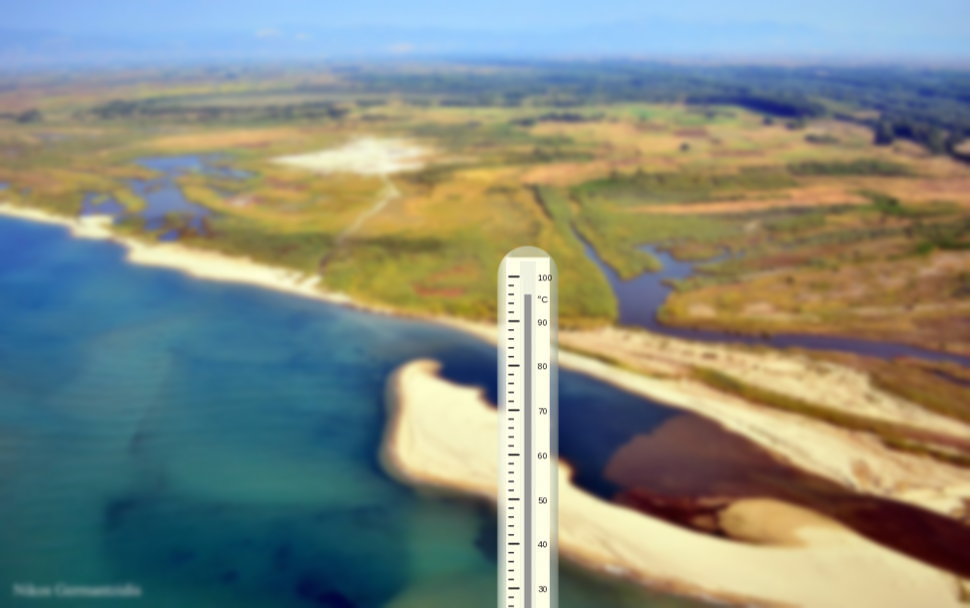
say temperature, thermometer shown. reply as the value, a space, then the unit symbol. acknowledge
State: 96 °C
